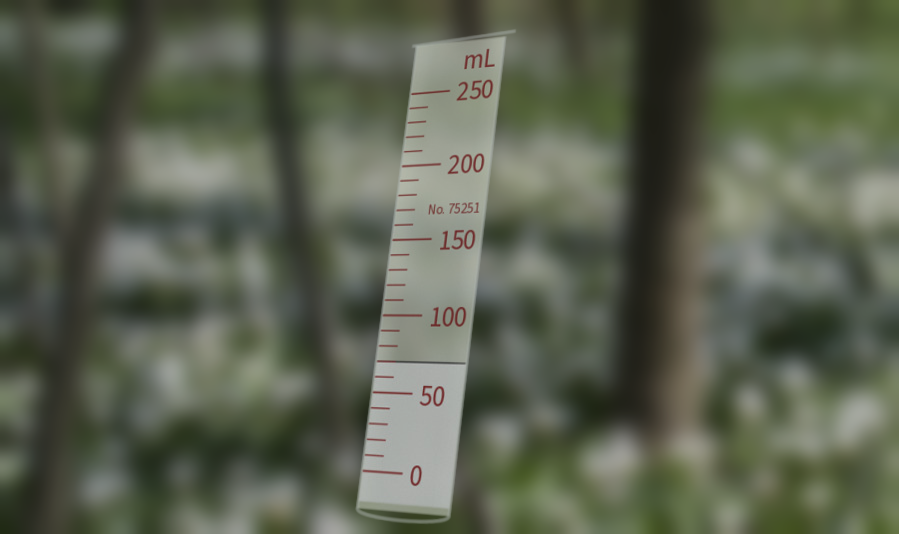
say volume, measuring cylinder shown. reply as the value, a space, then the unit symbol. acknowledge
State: 70 mL
